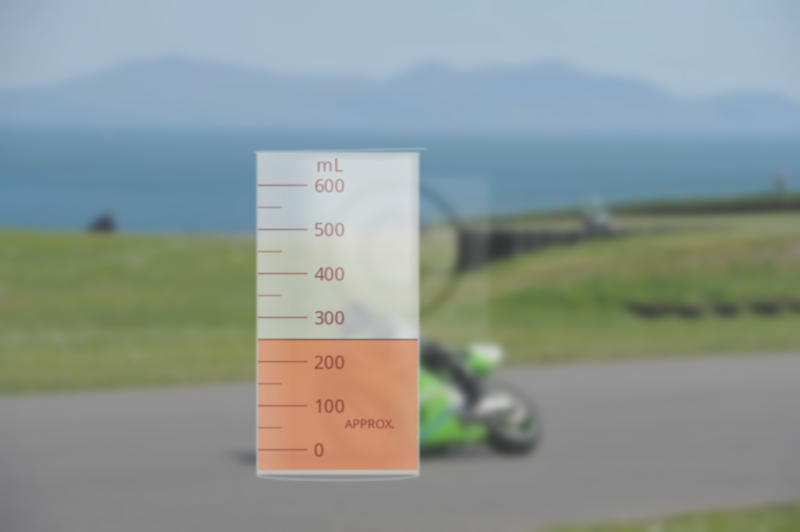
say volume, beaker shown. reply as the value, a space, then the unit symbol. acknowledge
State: 250 mL
